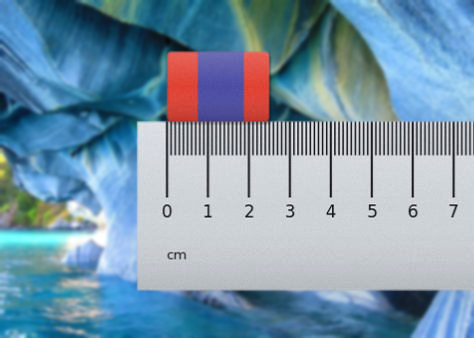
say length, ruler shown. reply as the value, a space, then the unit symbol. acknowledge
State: 2.5 cm
